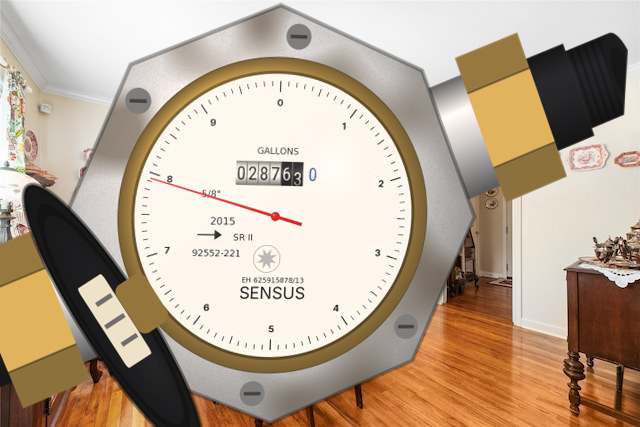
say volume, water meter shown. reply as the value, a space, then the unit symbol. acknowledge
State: 287627.9 gal
